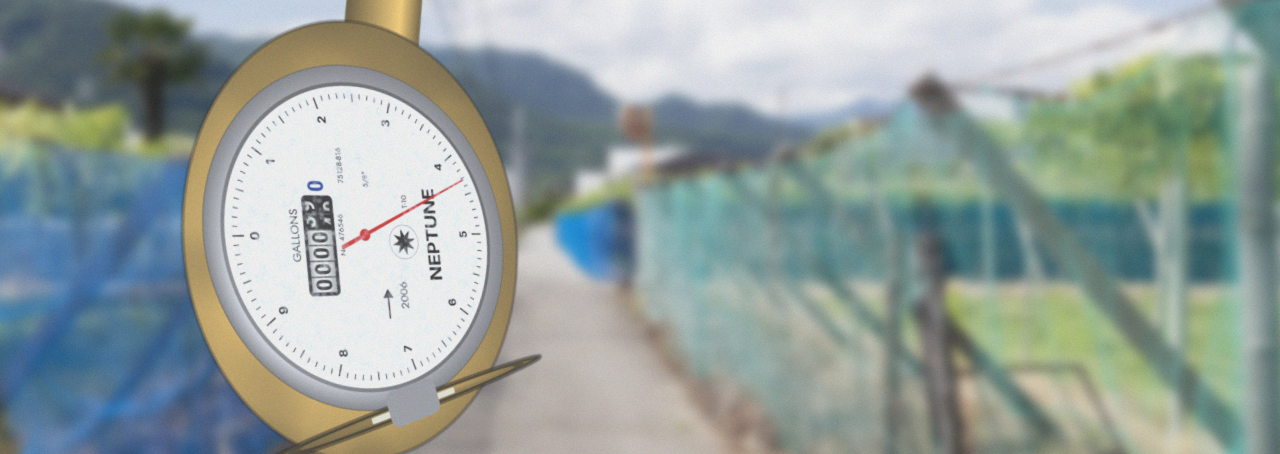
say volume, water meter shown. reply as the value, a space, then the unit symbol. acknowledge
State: 394.3 gal
